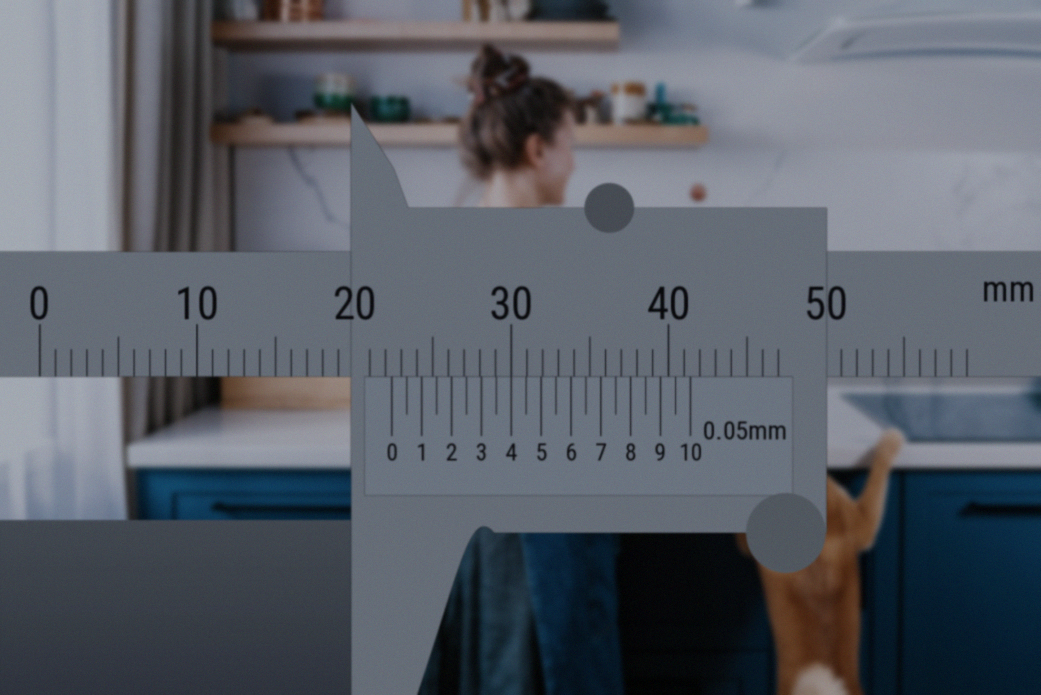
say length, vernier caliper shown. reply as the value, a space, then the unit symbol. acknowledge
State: 22.4 mm
